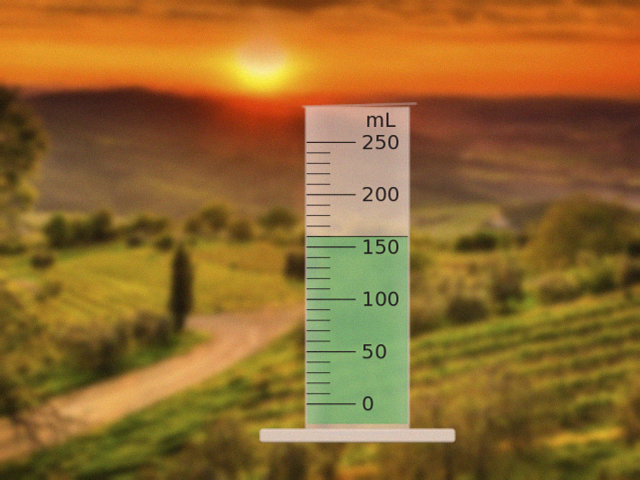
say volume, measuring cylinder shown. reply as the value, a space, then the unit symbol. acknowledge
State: 160 mL
